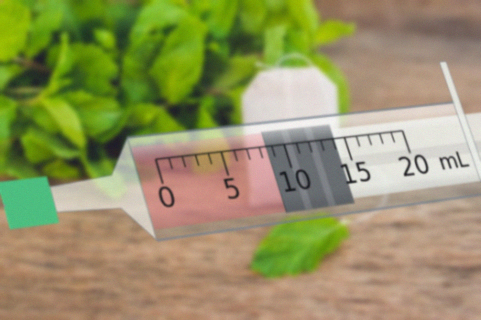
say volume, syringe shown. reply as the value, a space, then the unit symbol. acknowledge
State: 8.5 mL
